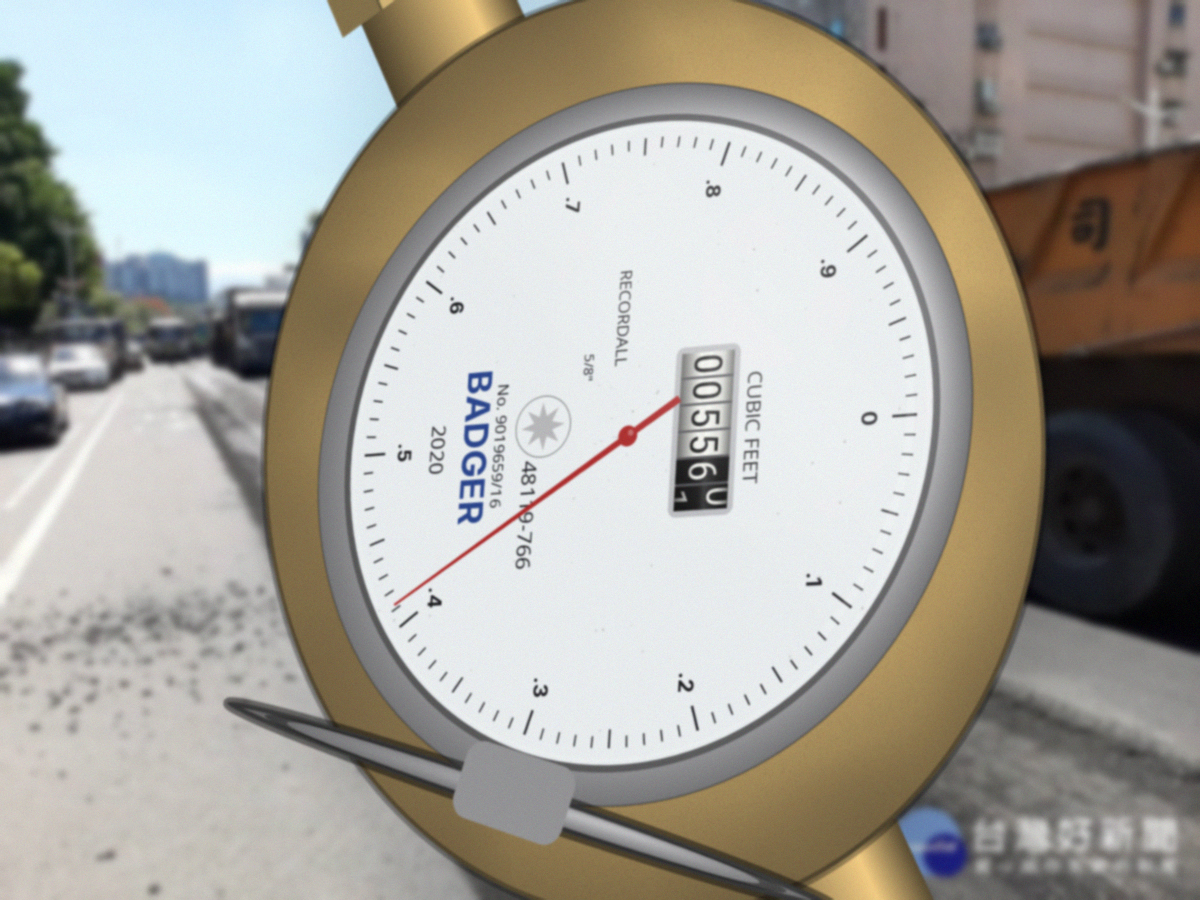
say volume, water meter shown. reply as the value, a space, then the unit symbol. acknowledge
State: 5560.41 ft³
